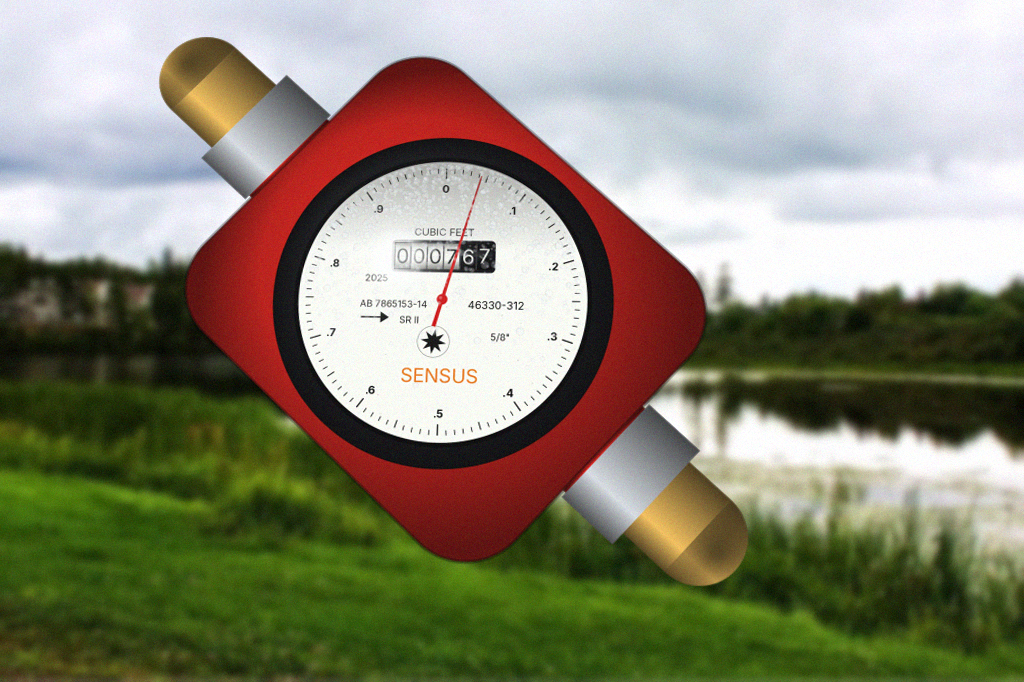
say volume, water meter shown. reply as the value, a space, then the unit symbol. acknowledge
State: 767.04 ft³
